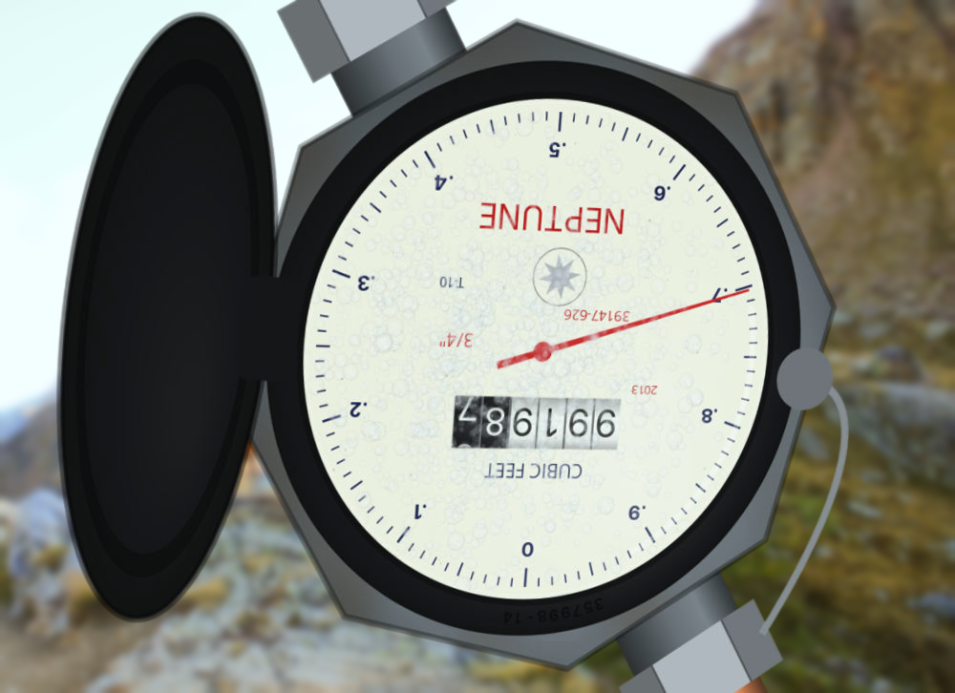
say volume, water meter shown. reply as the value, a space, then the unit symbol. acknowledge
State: 991986.70 ft³
